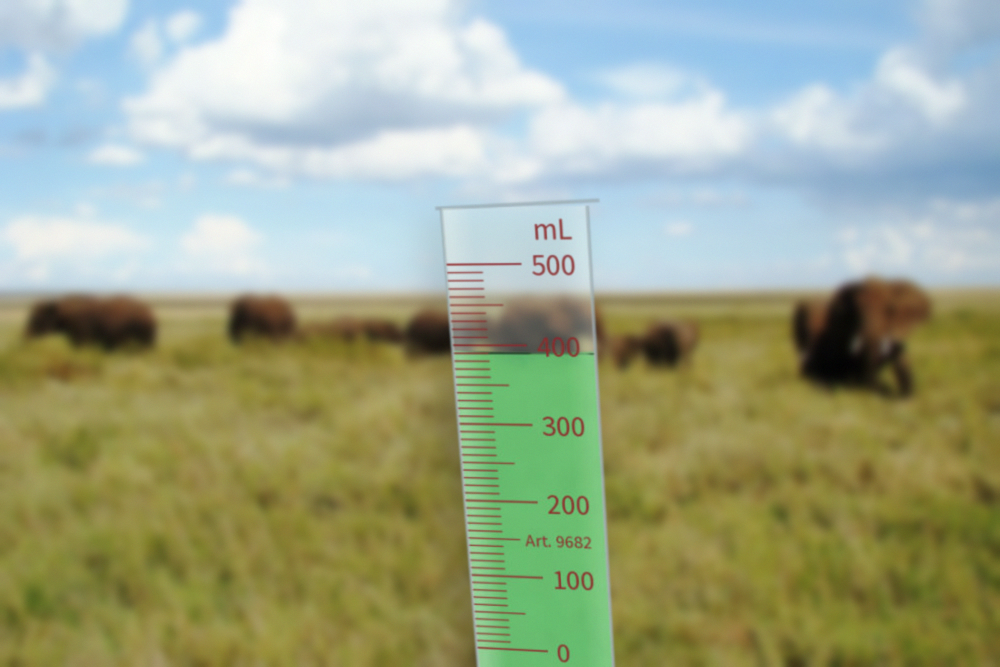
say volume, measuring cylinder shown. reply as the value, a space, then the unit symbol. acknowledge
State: 390 mL
